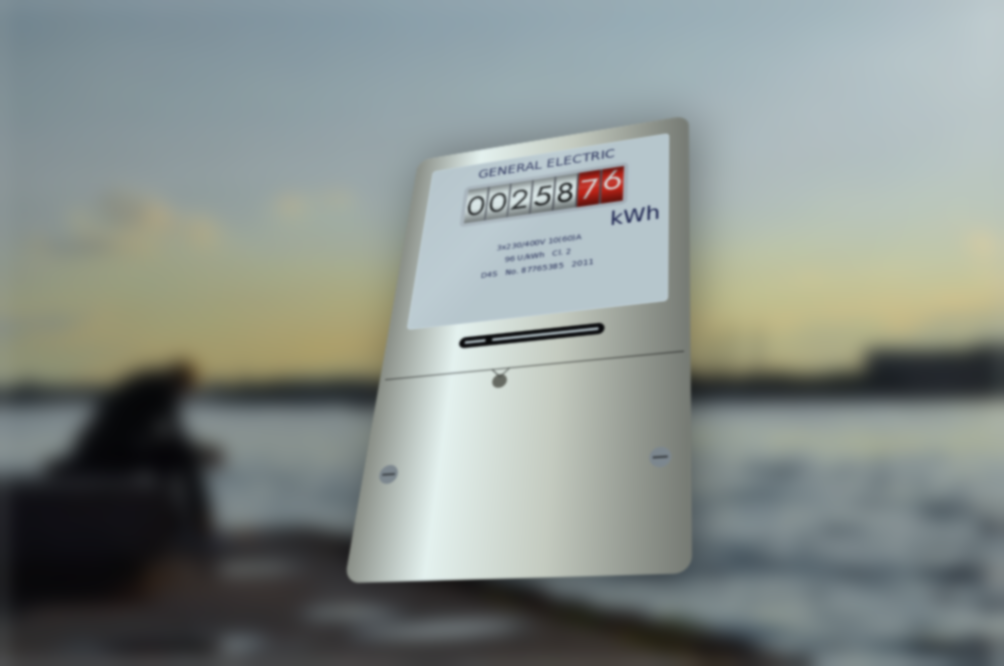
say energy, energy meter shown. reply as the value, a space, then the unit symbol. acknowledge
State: 258.76 kWh
